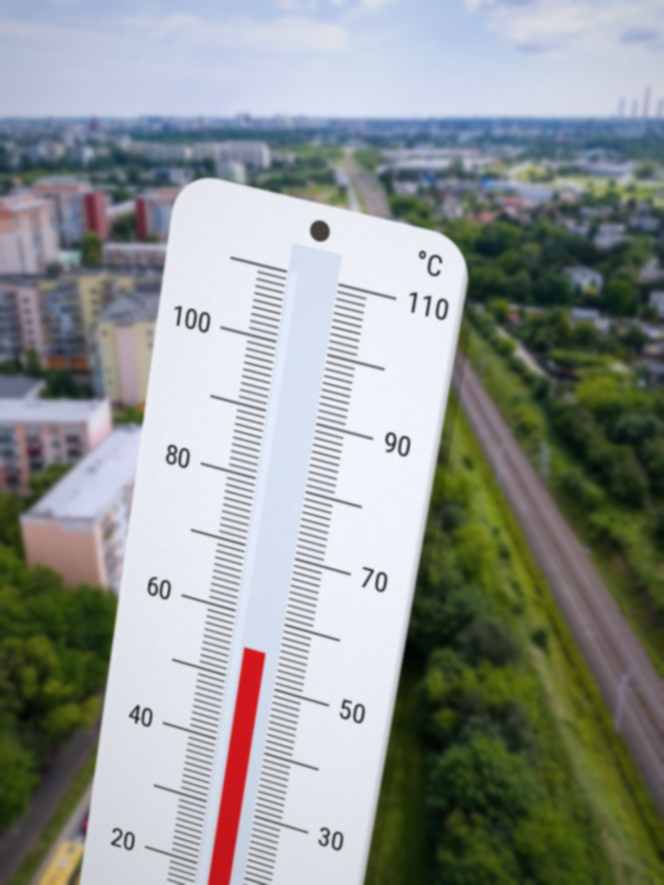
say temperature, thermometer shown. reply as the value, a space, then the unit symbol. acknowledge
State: 55 °C
